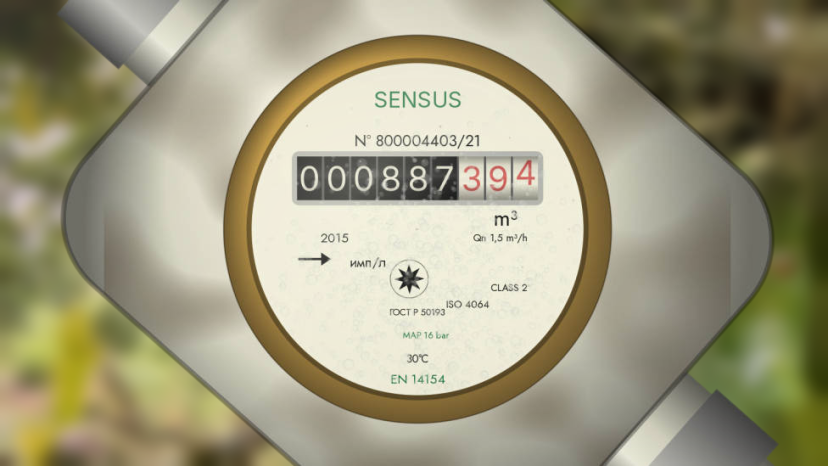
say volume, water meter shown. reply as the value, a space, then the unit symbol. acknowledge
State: 887.394 m³
